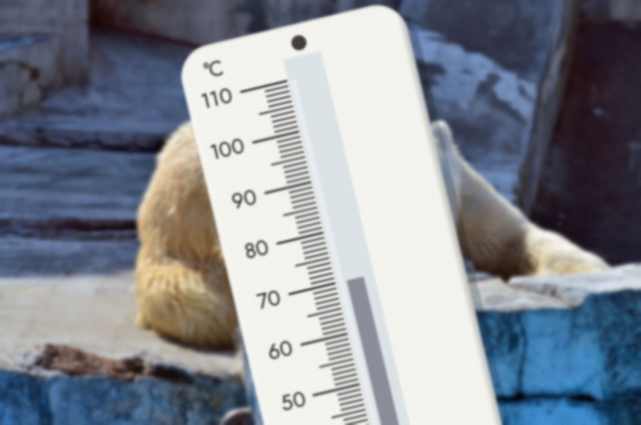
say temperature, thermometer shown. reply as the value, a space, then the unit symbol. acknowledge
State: 70 °C
